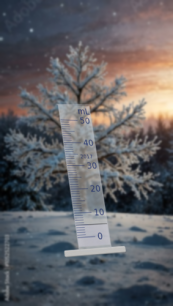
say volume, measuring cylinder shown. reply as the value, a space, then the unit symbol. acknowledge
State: 5 mL
